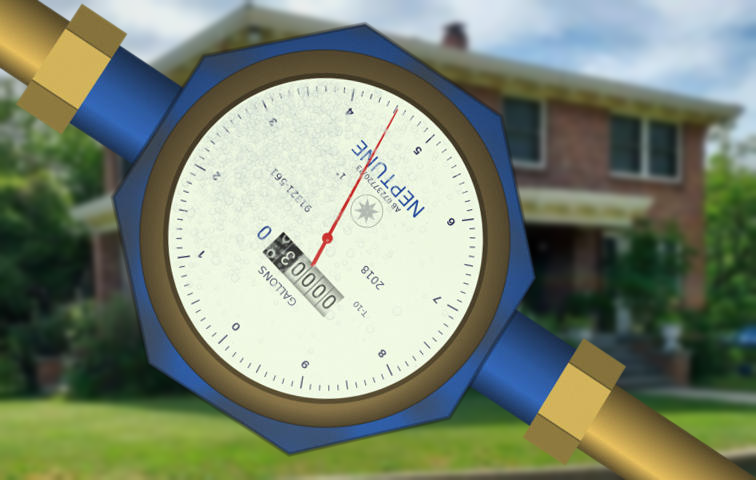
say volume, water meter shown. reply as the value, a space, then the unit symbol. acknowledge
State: 384.5 gal
